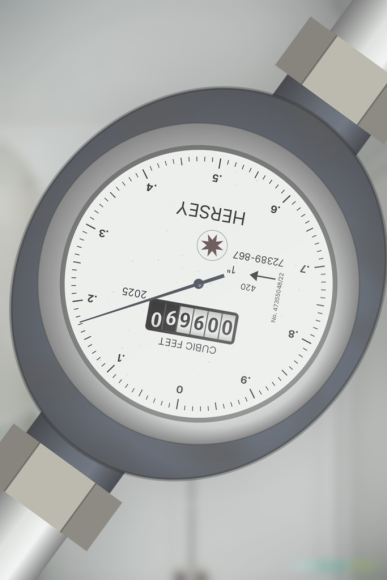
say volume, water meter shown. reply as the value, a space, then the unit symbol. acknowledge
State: 9690.17 ft³
